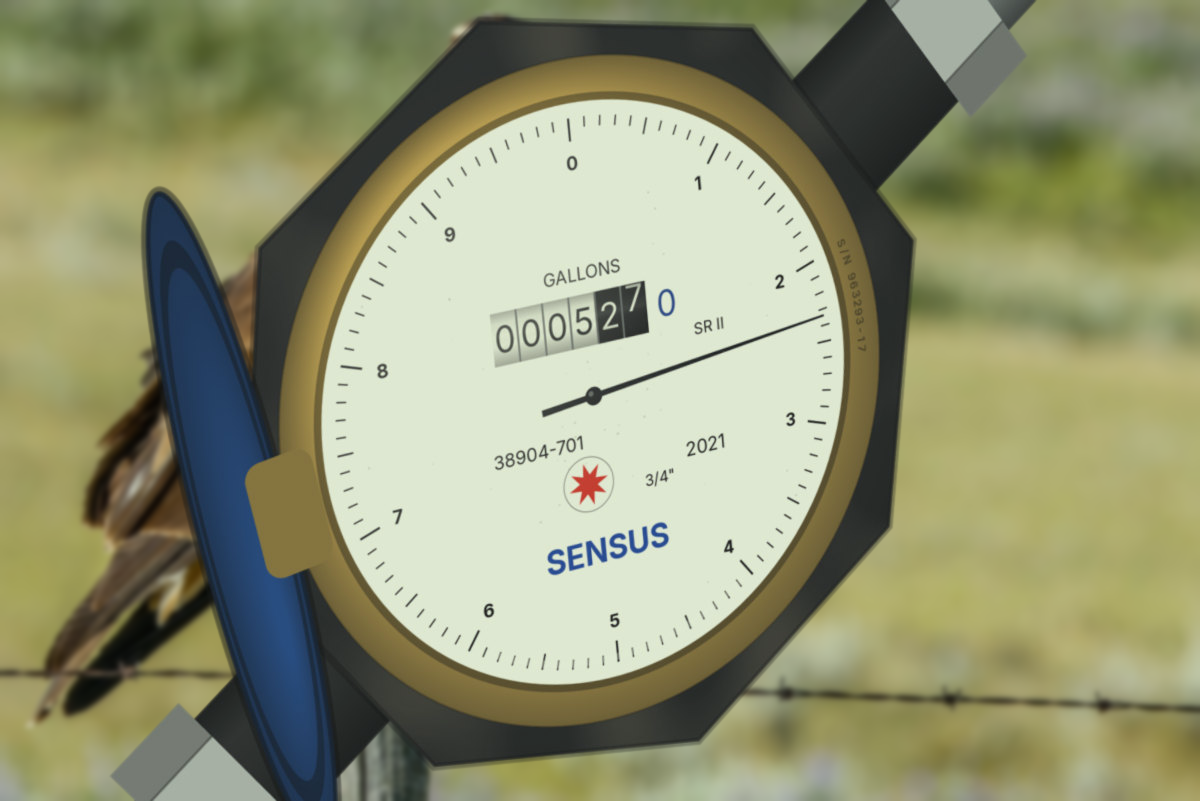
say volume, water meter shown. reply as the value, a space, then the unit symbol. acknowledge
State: 5272.3 gal
